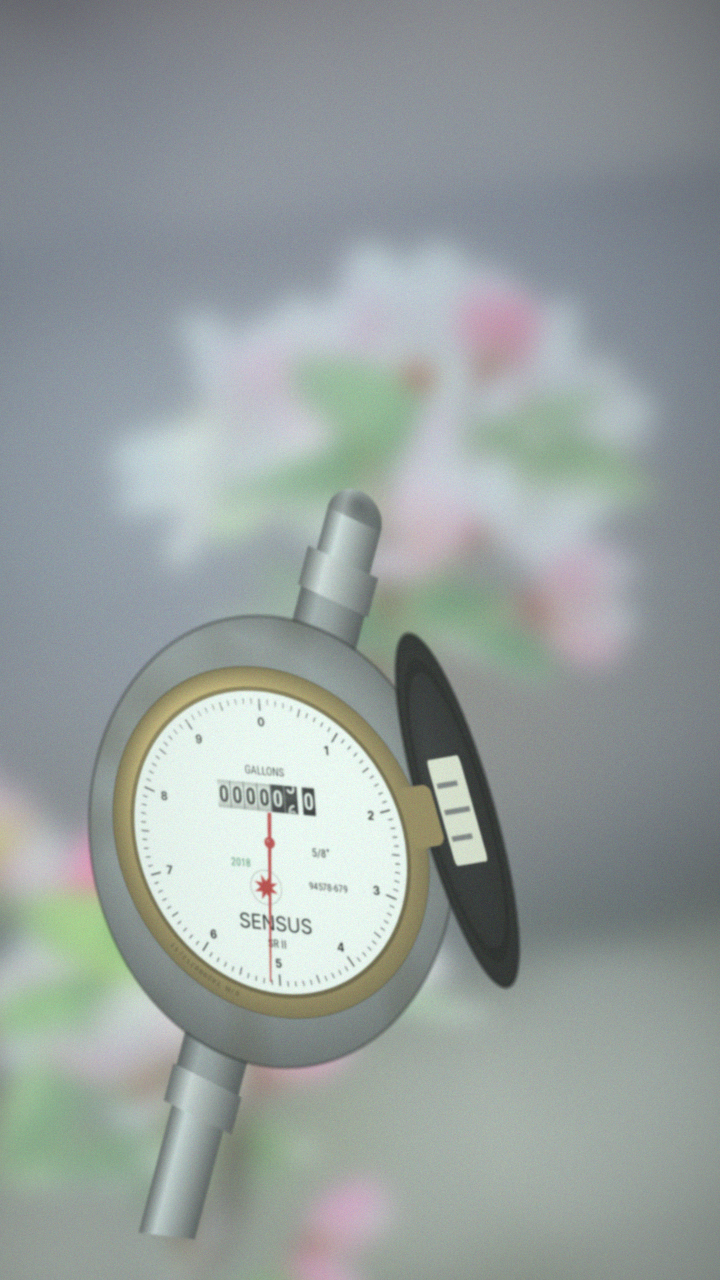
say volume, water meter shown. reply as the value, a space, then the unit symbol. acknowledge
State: 55.1 gal
